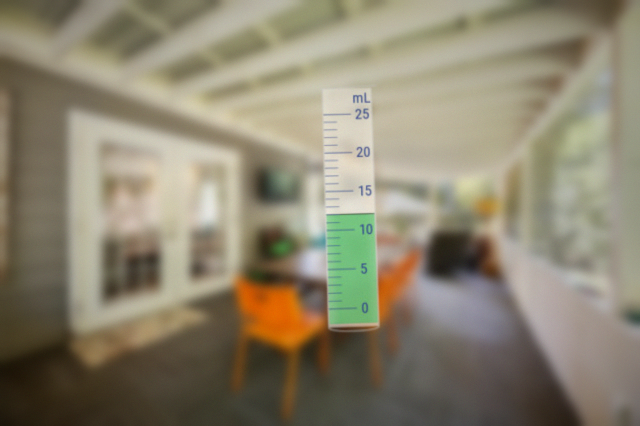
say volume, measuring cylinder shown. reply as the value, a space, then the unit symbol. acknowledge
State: 12 mL
